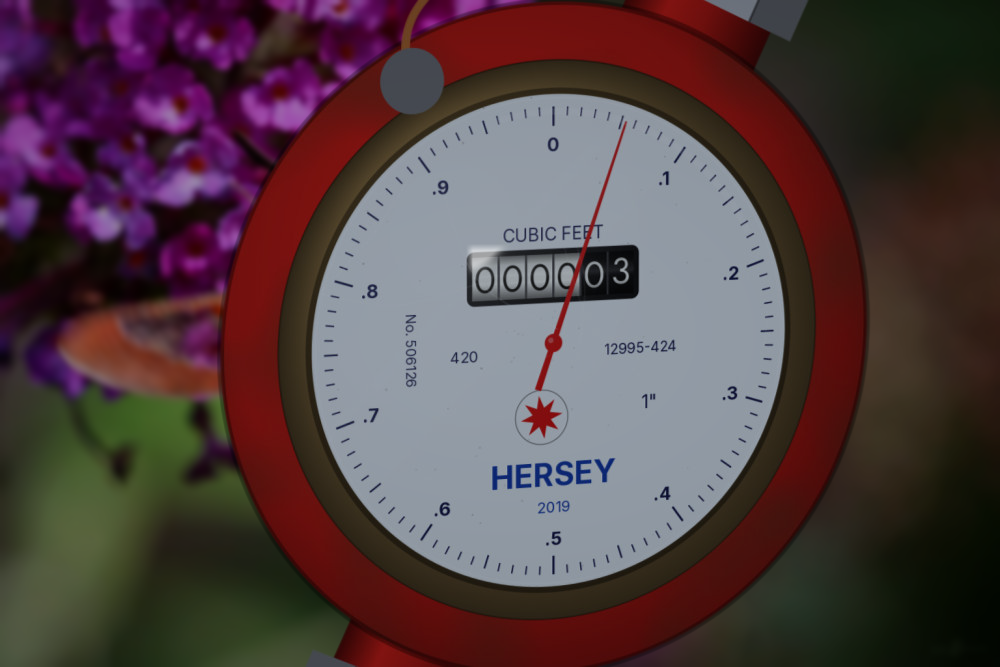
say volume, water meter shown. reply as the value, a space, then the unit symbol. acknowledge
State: 3.05 ft³
